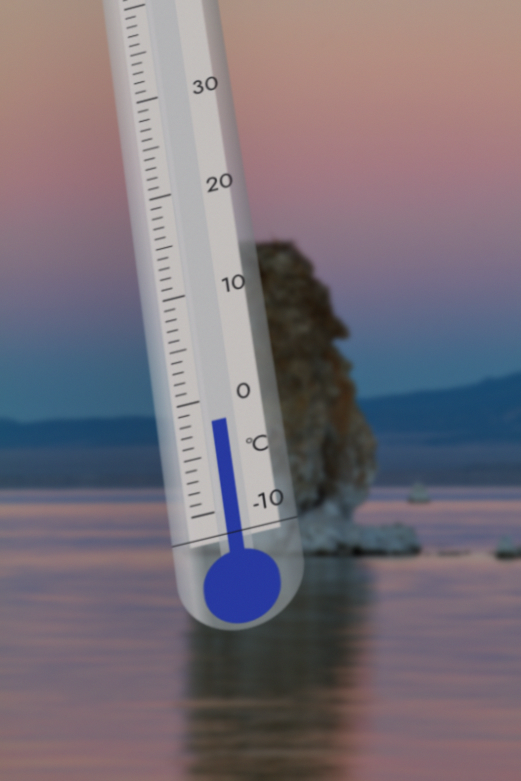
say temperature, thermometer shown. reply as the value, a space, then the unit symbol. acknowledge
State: -2 °C
